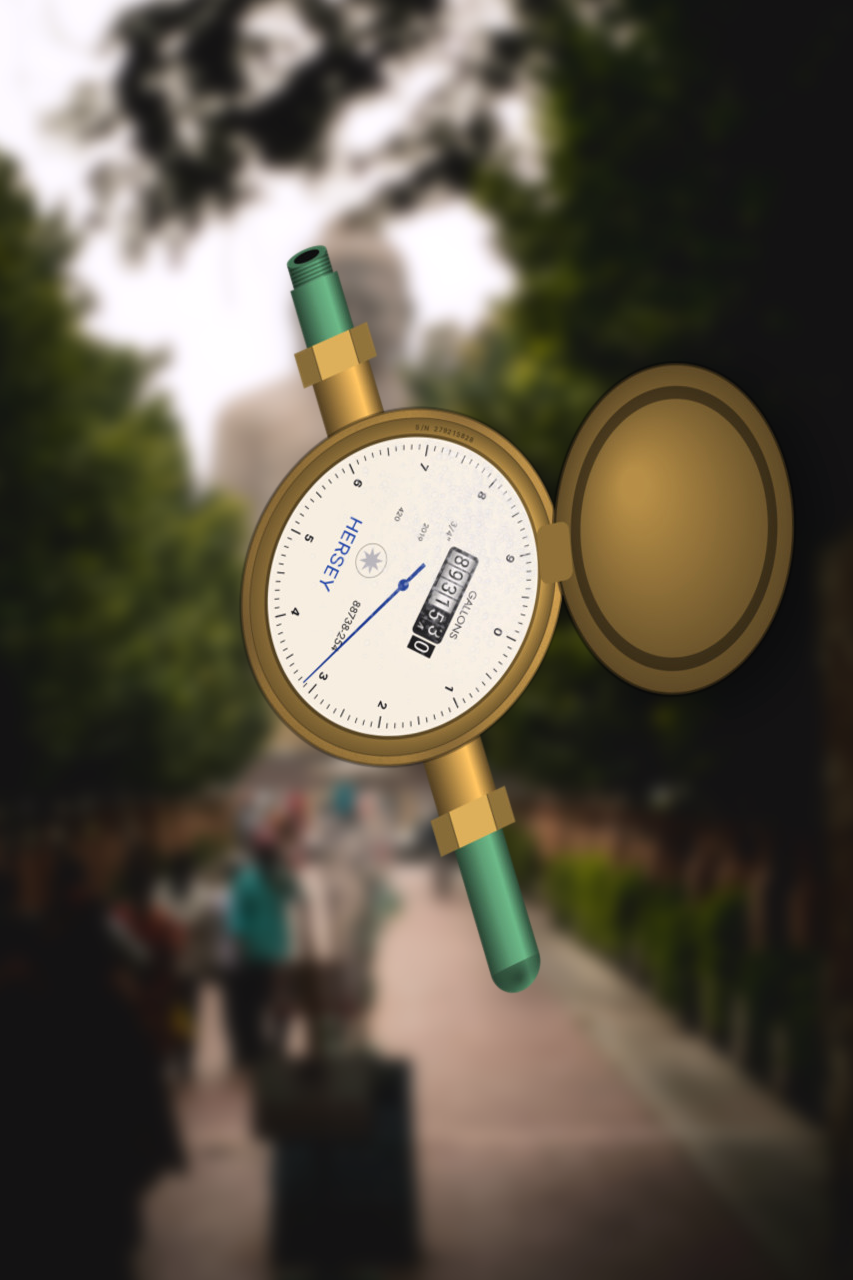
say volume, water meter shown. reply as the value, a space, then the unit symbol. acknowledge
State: 8931533.1 gal
